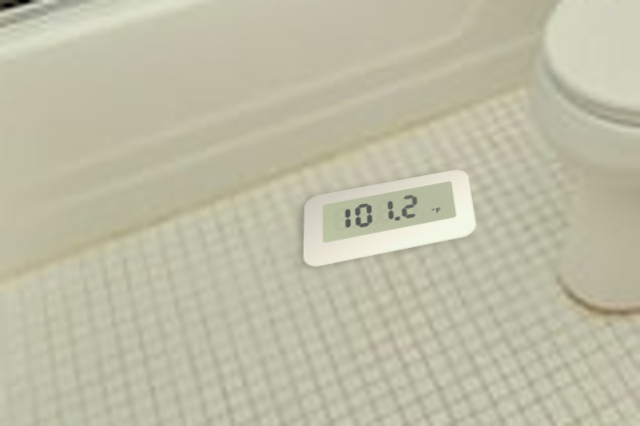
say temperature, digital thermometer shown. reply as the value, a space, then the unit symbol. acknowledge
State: 101.2 °F
